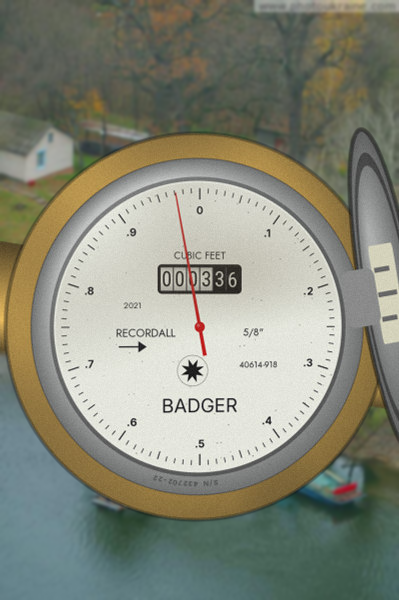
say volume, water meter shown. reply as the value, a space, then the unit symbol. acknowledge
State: 335.97 ft³
